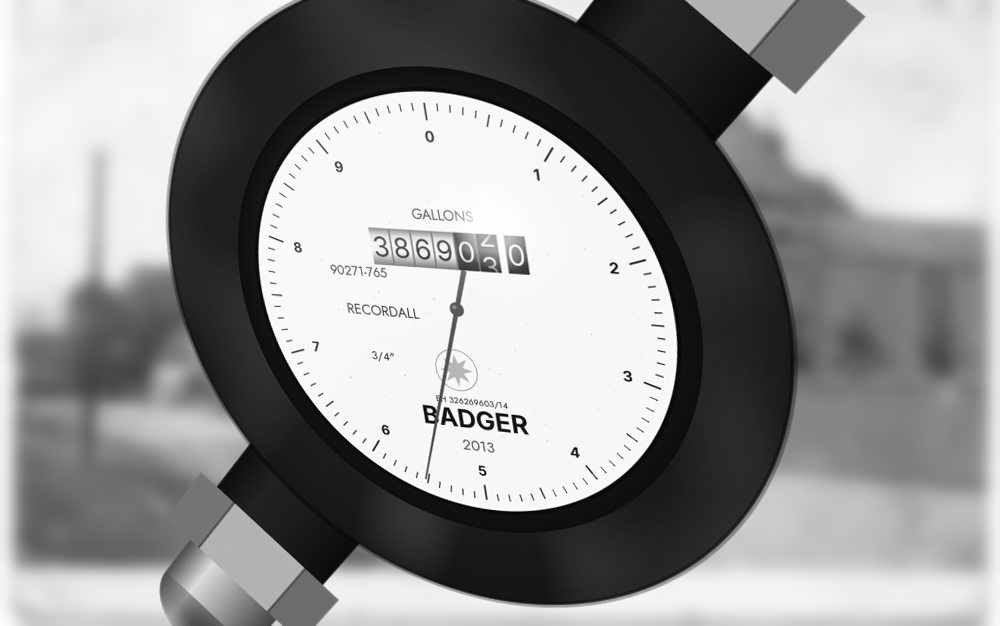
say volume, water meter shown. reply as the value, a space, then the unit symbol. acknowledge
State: 3869025.5 gal
